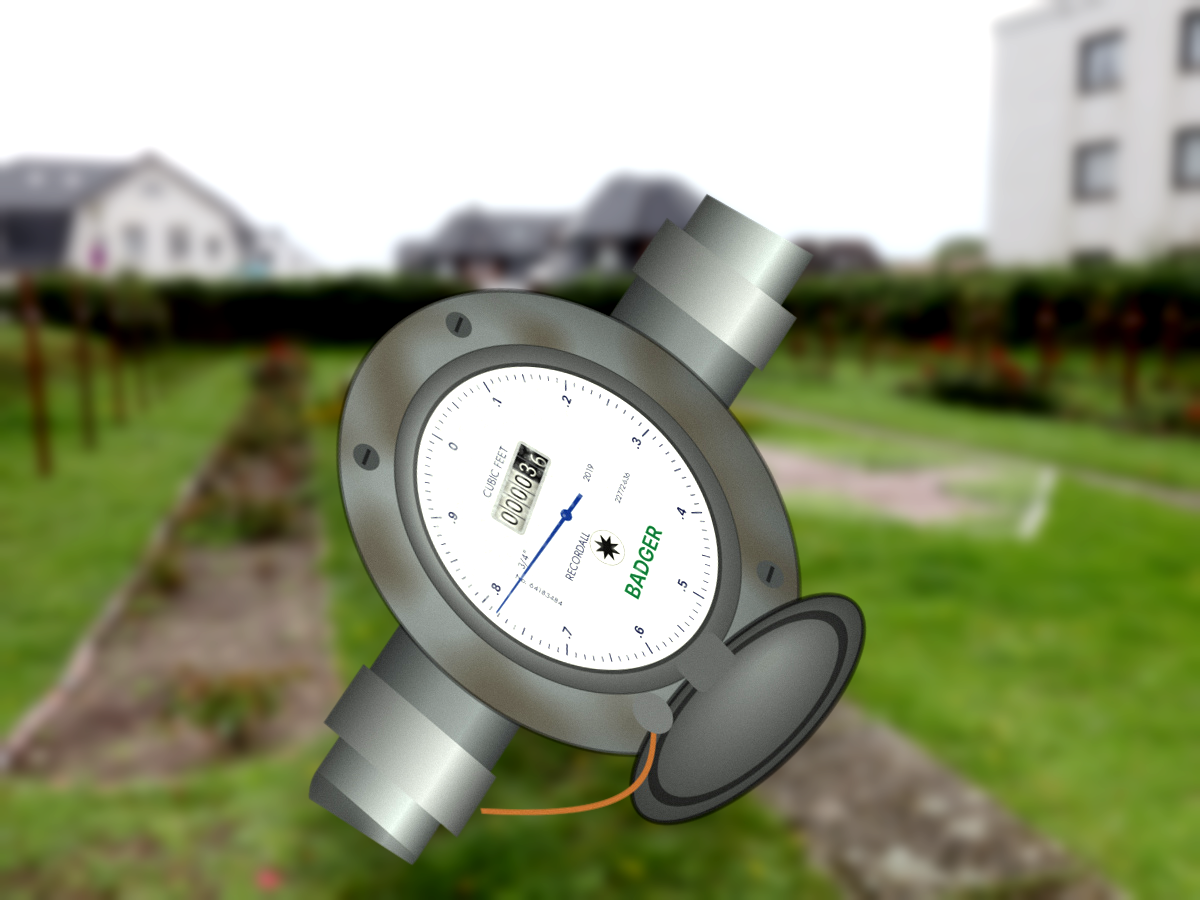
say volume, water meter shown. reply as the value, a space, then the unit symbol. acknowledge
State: 35.78 ft³
